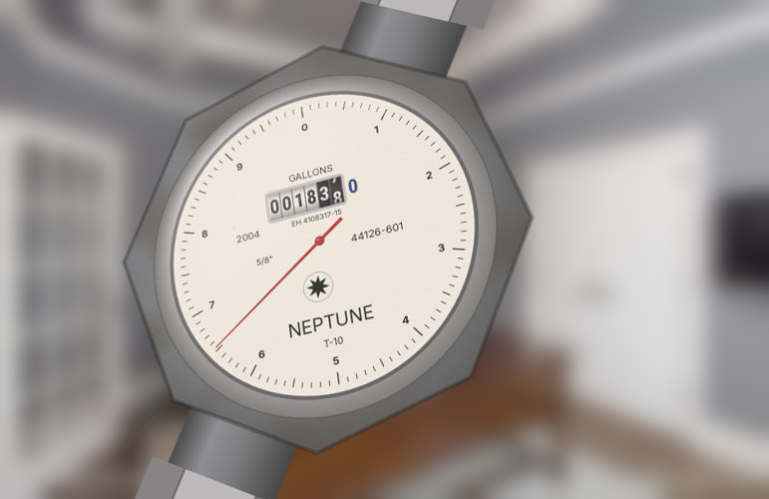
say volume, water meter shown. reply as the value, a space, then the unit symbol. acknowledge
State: 18376.5 gal
